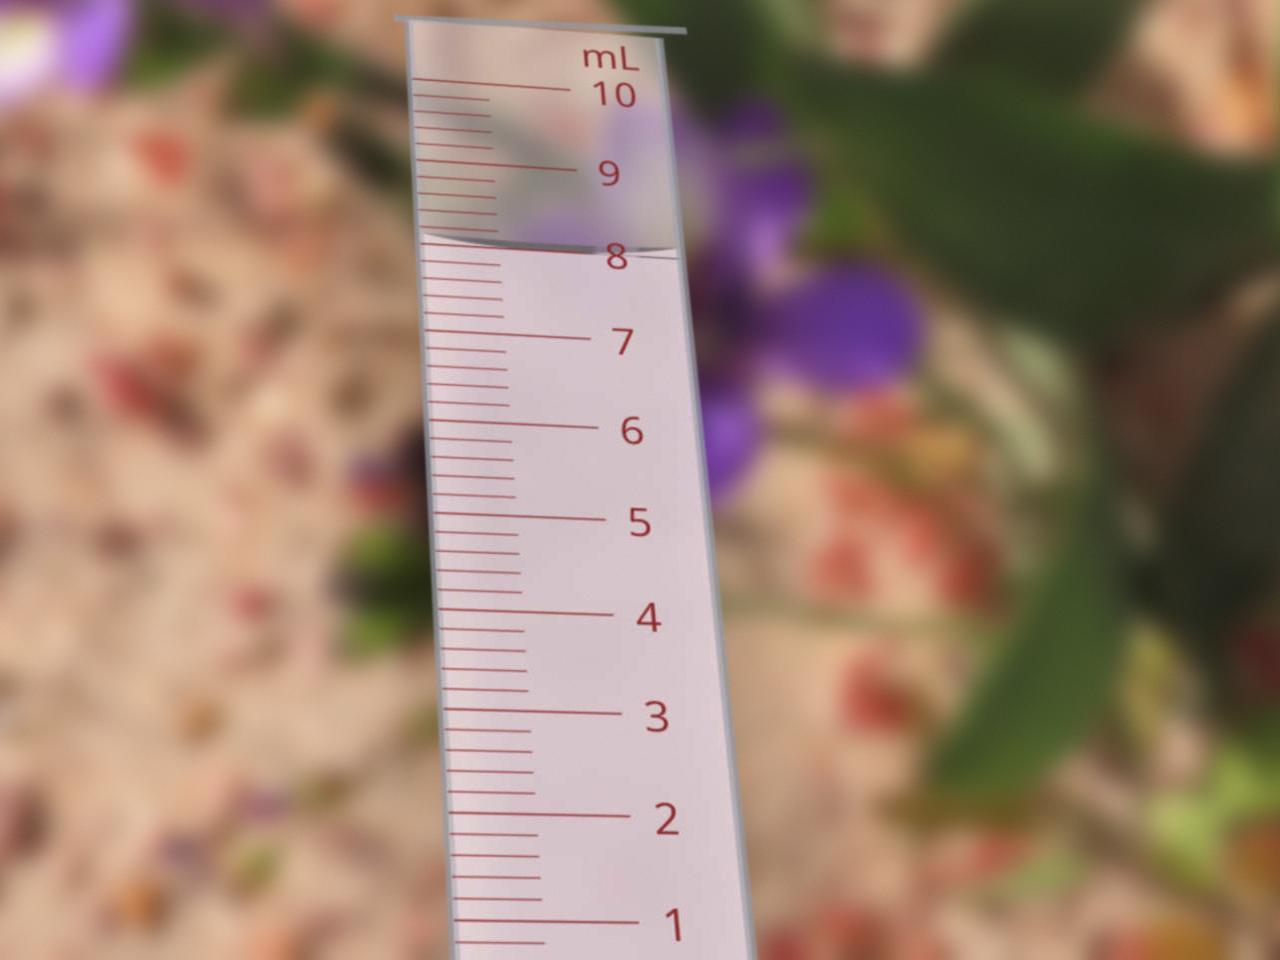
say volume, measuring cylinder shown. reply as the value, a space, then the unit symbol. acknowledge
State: 8 mL
